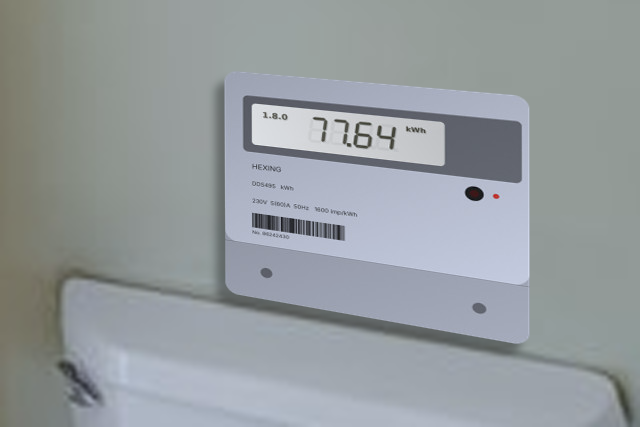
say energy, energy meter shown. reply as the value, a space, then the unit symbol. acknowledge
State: 77.64 kWh
